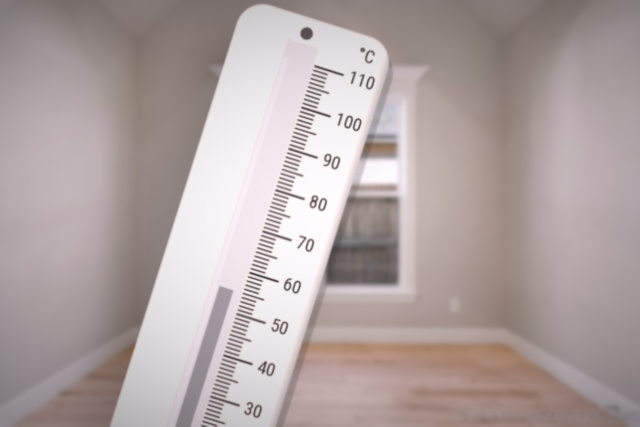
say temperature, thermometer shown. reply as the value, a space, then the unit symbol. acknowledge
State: 55 °C
